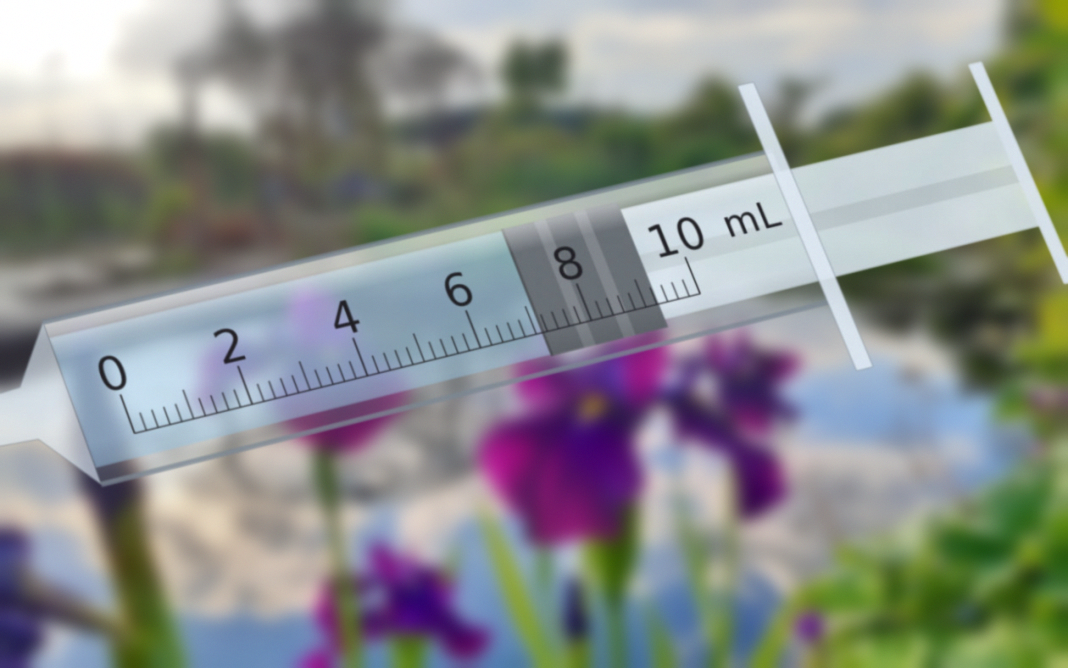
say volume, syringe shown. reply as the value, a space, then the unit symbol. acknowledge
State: 7.1 mL
